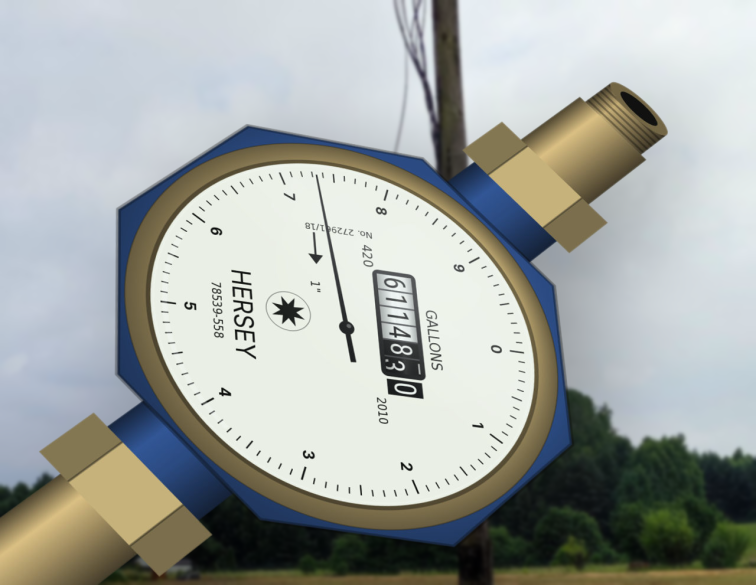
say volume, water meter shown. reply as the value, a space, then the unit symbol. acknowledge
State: 6114827.3 gal
